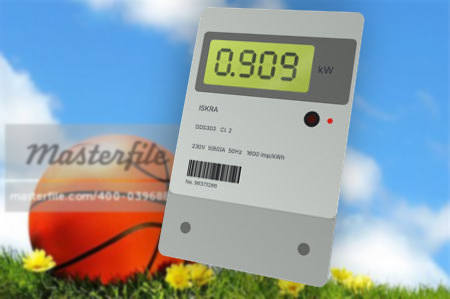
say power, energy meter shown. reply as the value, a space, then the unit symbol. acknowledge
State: 0.909 kW
